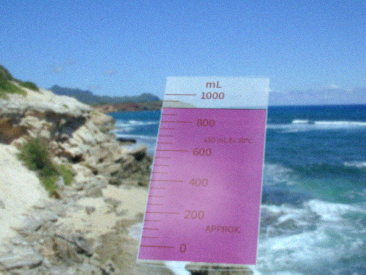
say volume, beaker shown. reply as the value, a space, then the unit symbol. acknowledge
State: 900 mL
